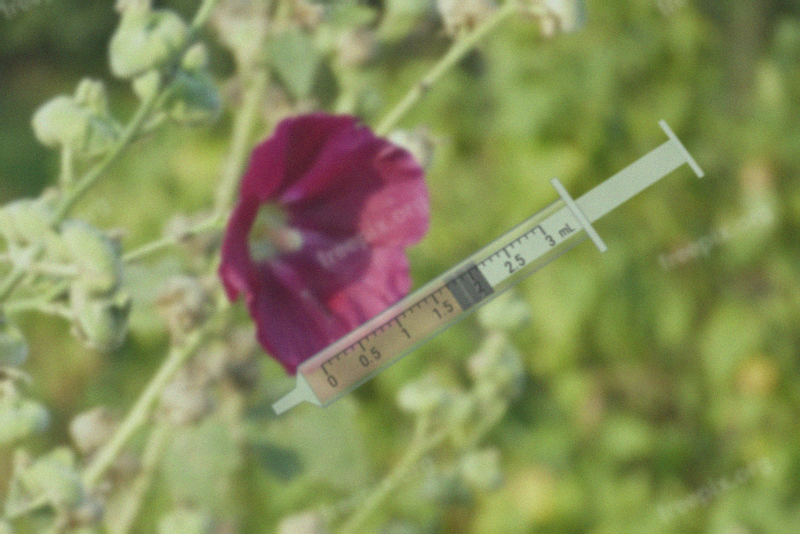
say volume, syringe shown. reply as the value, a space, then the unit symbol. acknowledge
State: 1.7 mL
